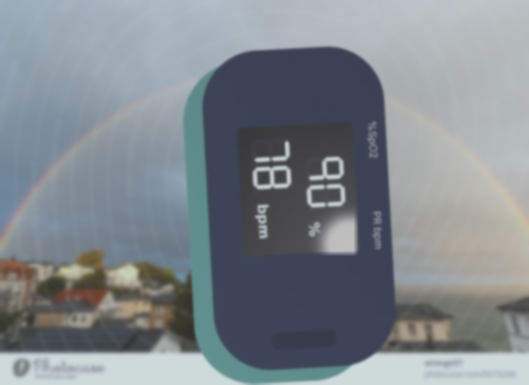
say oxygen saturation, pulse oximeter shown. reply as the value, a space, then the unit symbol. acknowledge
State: 90 %
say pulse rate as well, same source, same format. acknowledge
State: 78 bpm
